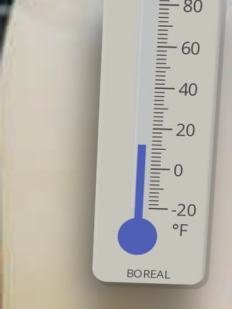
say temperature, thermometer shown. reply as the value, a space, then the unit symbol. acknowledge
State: 12 °F
